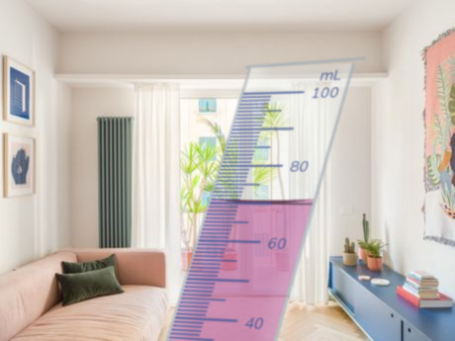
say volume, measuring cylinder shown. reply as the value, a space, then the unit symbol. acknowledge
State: 70 mL
